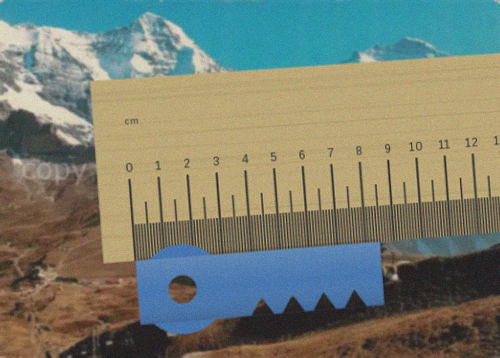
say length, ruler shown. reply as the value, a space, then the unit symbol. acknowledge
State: 8.5 cm
